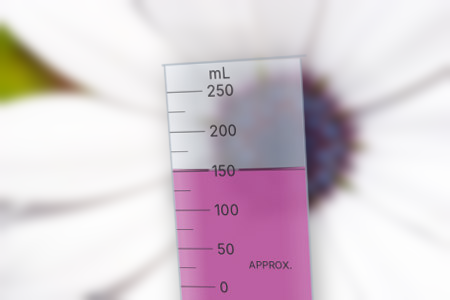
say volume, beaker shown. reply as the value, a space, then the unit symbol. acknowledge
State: 150 mL
